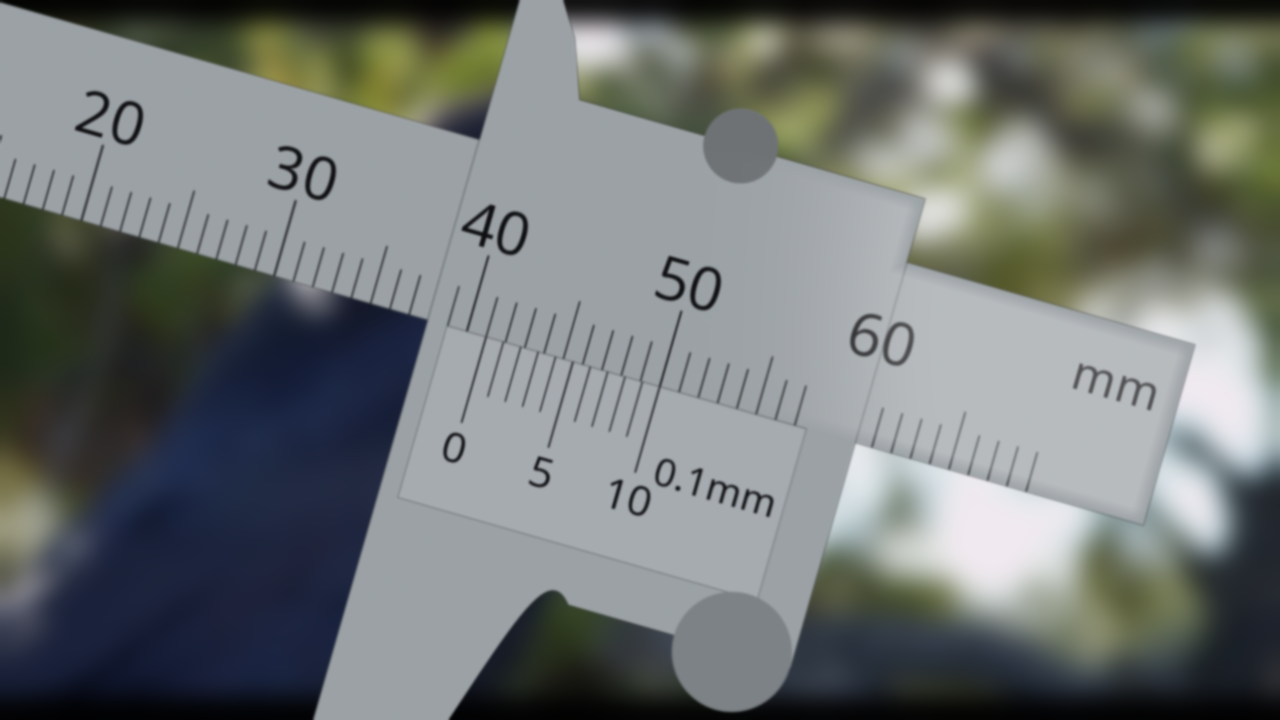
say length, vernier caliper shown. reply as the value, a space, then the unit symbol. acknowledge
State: 41.0 mm
